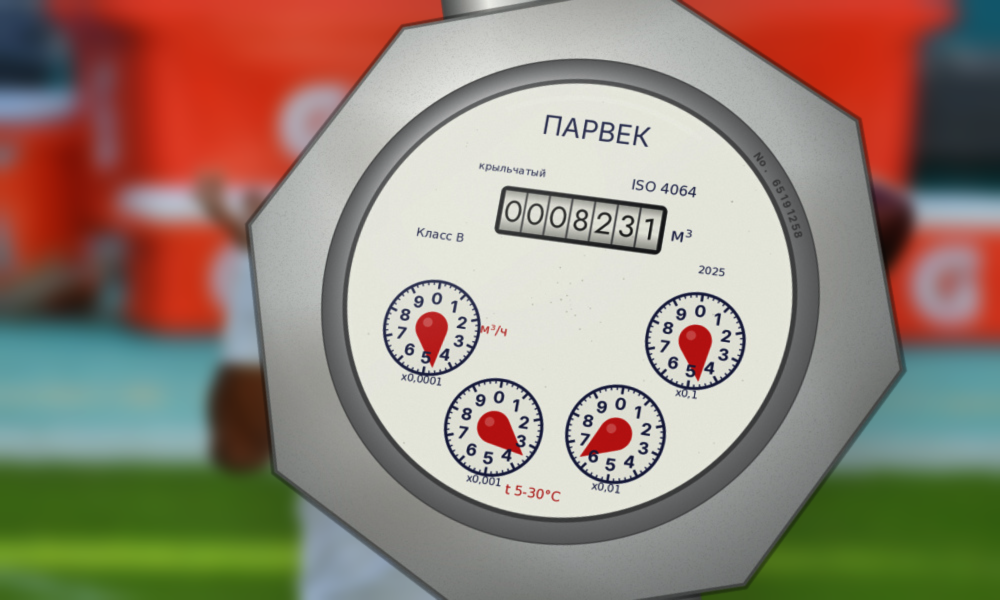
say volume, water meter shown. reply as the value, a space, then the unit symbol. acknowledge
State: 8231.4634 m³
